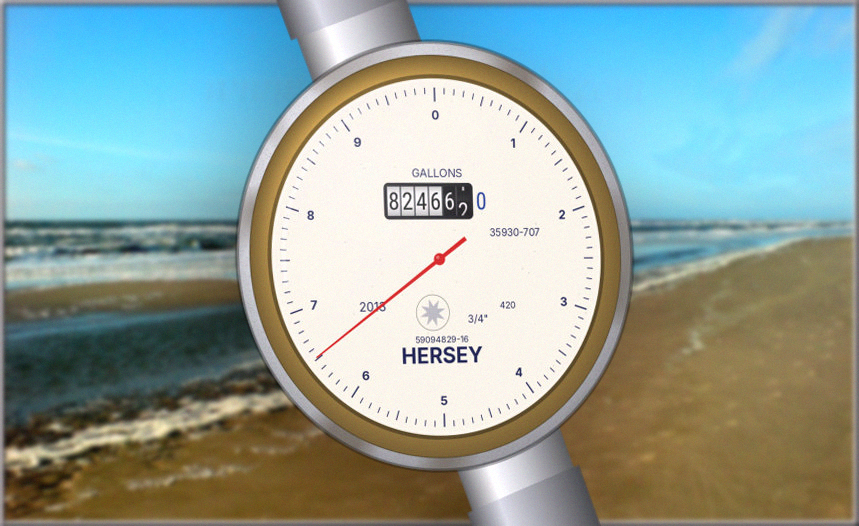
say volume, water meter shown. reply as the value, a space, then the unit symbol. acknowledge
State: 8246616.5 gal
